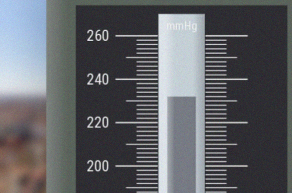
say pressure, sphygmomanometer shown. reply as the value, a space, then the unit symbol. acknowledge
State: 232 mmHg
